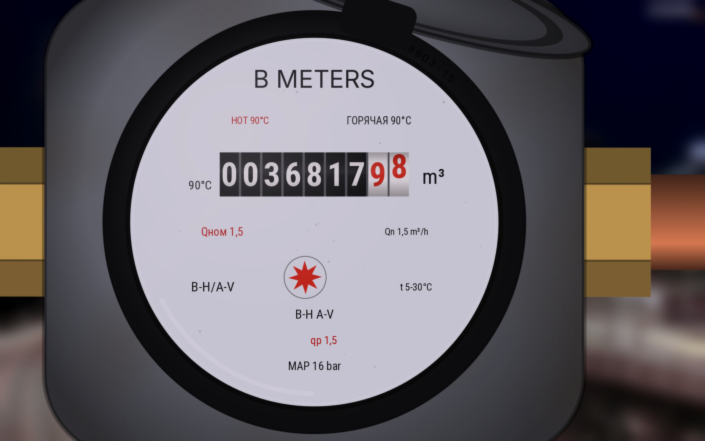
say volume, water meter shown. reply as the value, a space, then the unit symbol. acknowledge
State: 36817.98 m³
